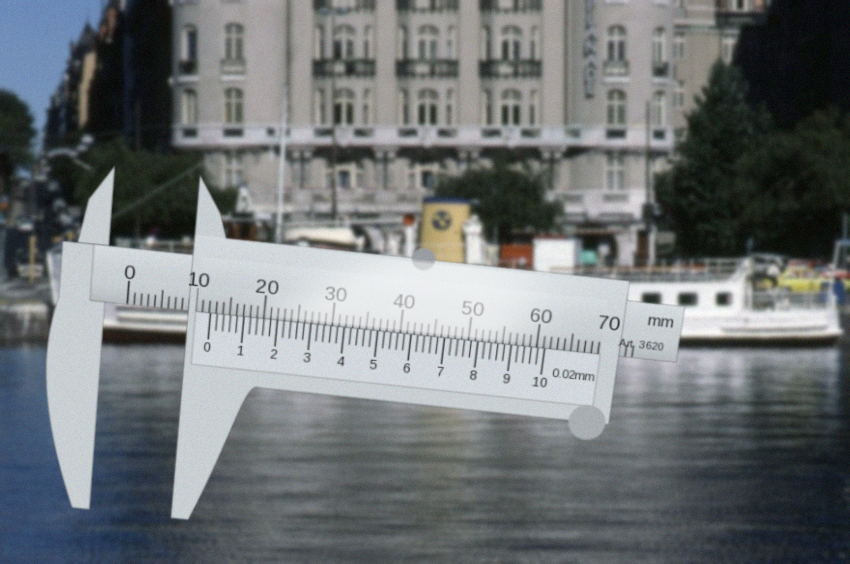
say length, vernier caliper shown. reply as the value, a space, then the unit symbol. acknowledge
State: 12.2 mm
